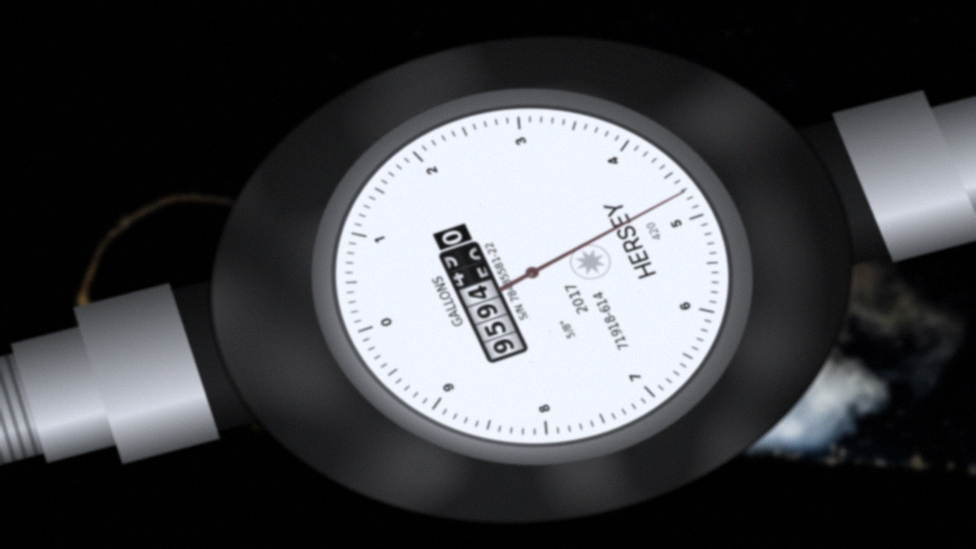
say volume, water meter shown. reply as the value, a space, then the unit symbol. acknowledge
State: 9594494.7 gal
